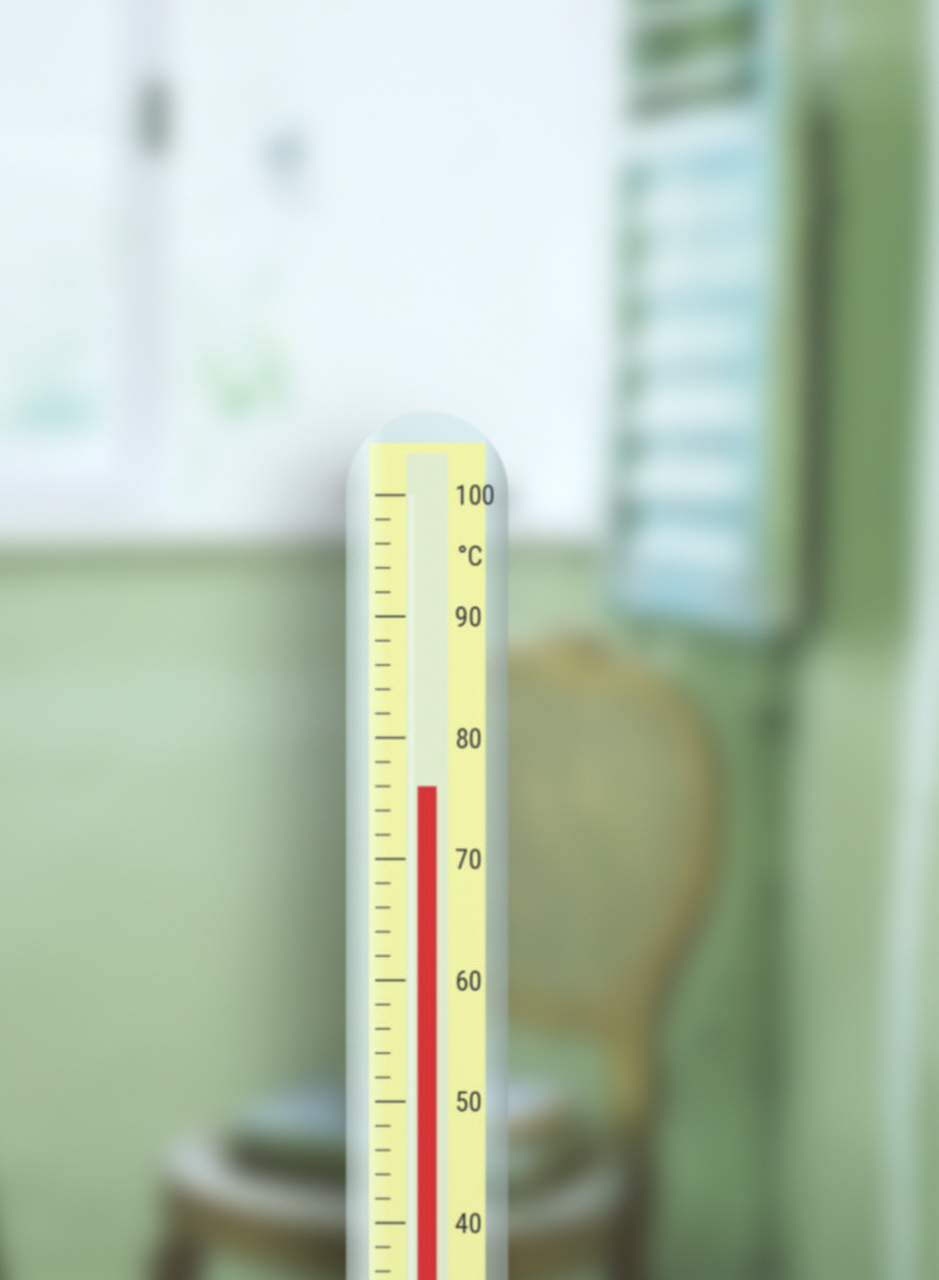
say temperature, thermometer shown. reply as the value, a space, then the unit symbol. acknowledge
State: 76 °C
